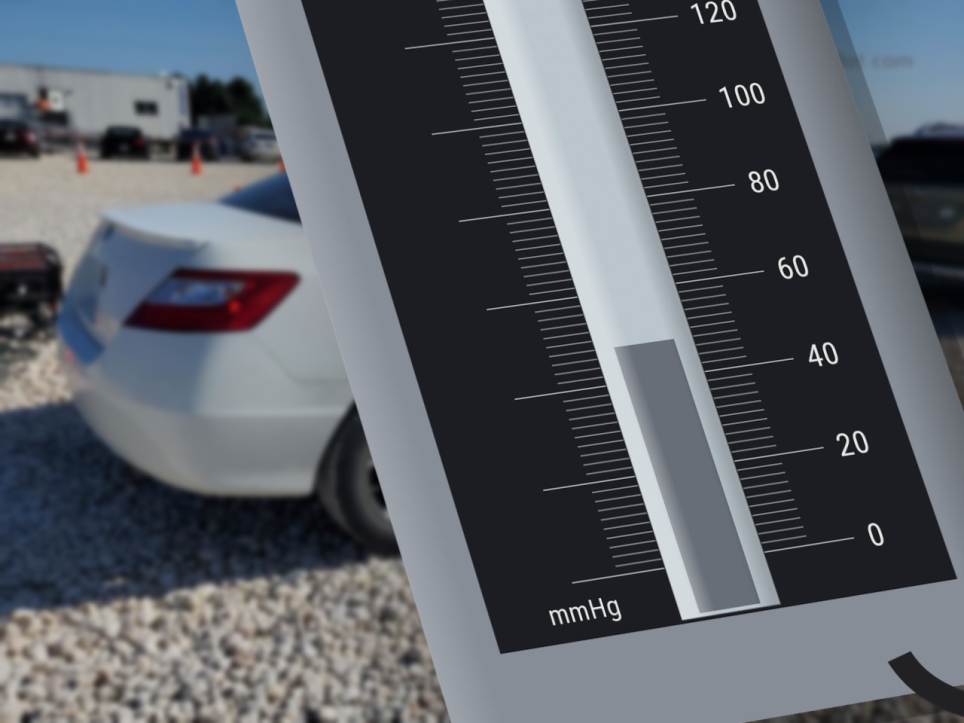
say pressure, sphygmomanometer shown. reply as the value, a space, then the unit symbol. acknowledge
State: 48 mmHg
